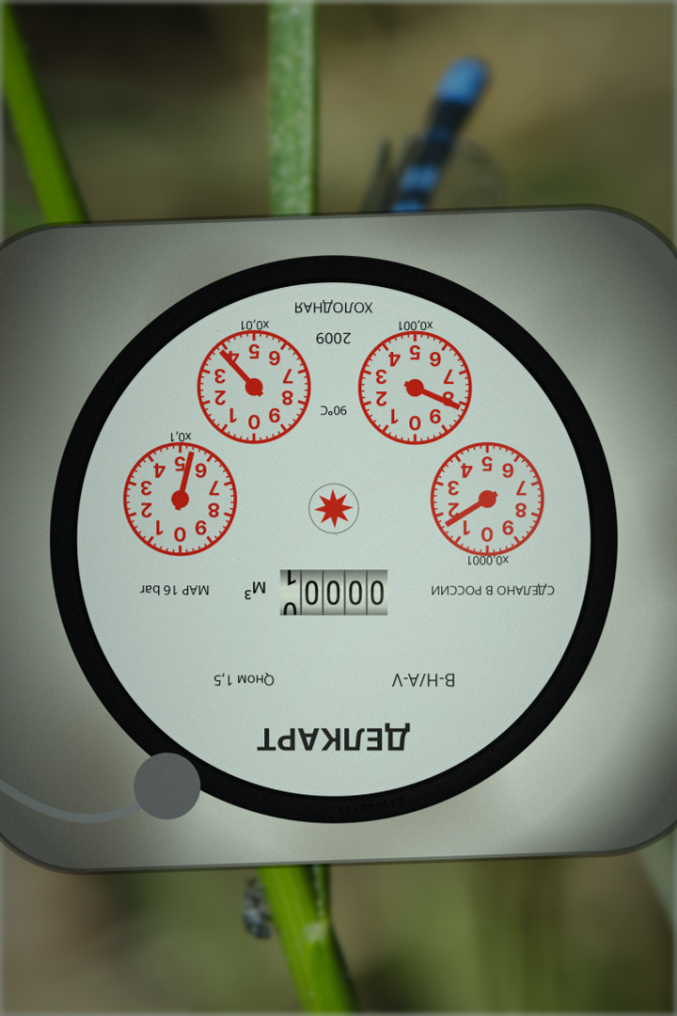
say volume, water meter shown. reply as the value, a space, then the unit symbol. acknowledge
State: 0.5381 m³
